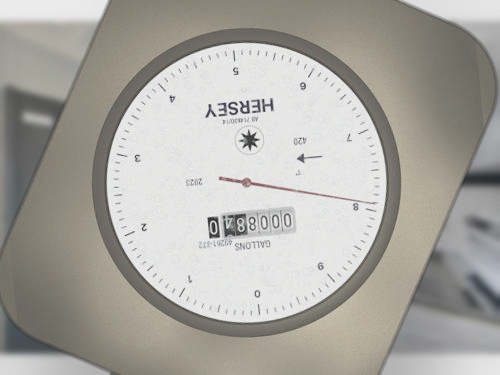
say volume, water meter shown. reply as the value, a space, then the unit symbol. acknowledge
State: 8837.9 gal
